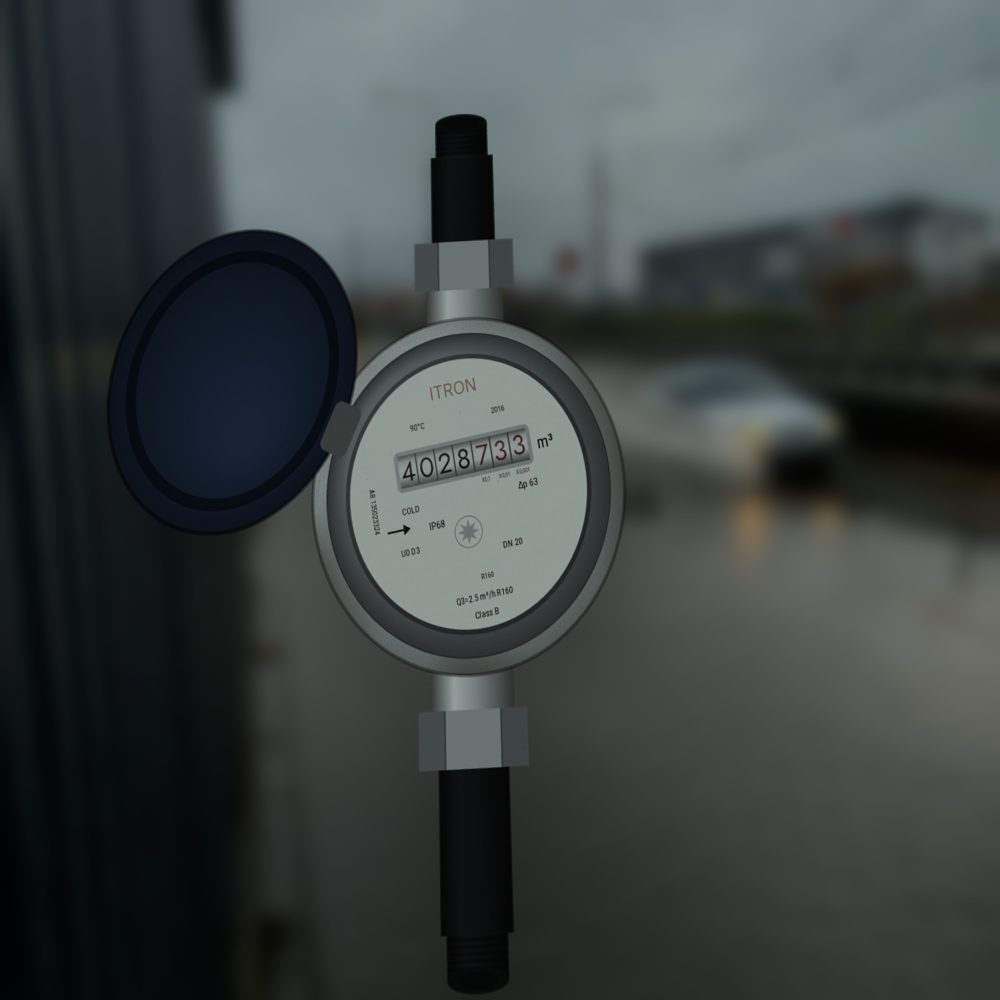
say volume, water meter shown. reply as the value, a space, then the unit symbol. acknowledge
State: 4028.733 m³
